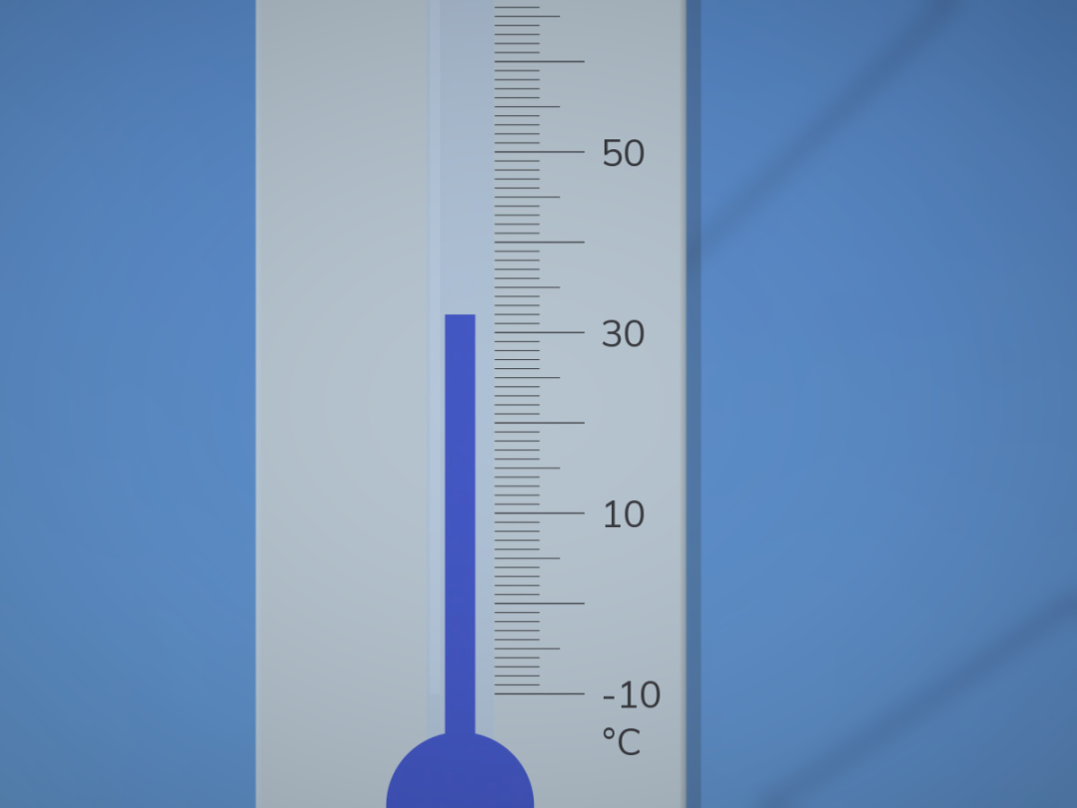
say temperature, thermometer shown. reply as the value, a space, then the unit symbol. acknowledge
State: 32 °C
